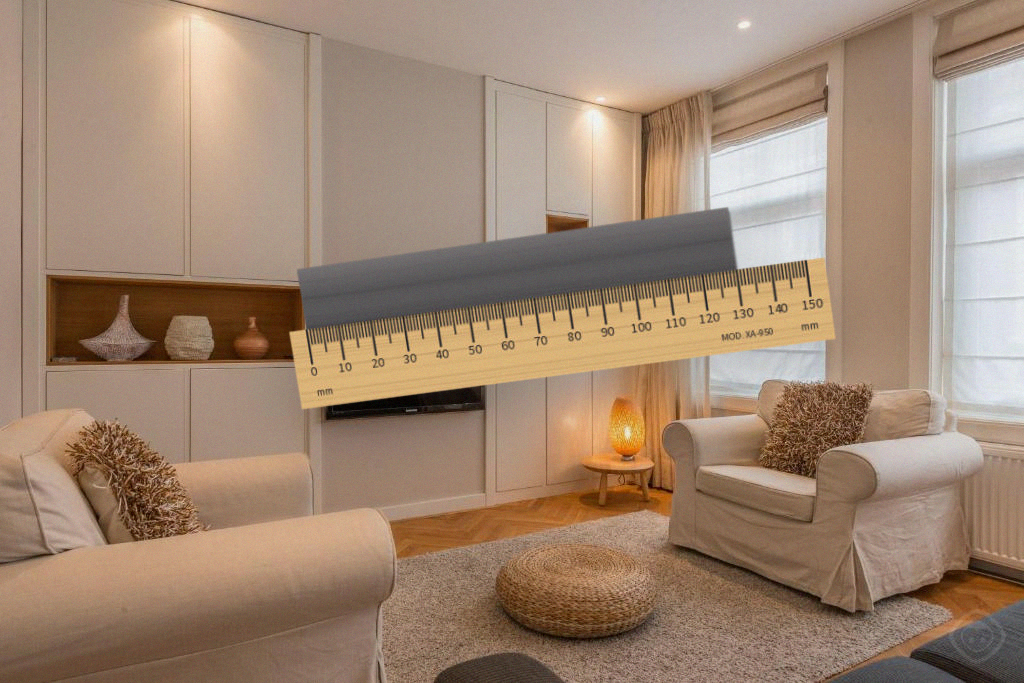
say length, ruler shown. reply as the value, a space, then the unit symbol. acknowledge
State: 130 mm
